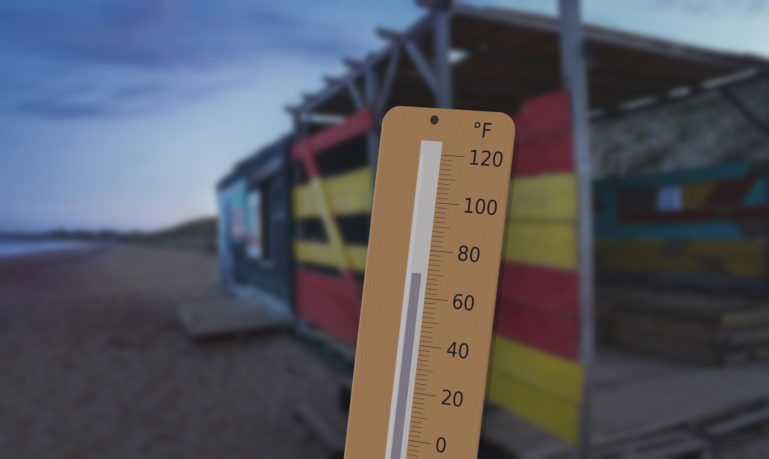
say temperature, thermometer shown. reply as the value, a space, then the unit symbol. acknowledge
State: 70 °F
